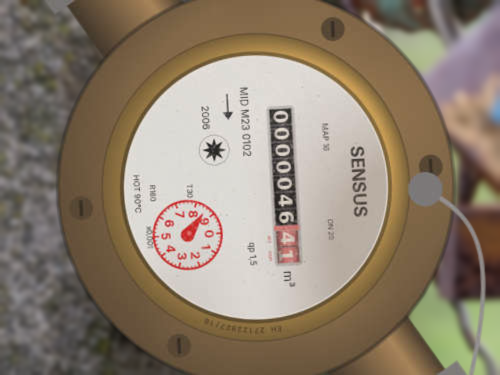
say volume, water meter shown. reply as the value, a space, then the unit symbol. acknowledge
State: 46.408 m³
